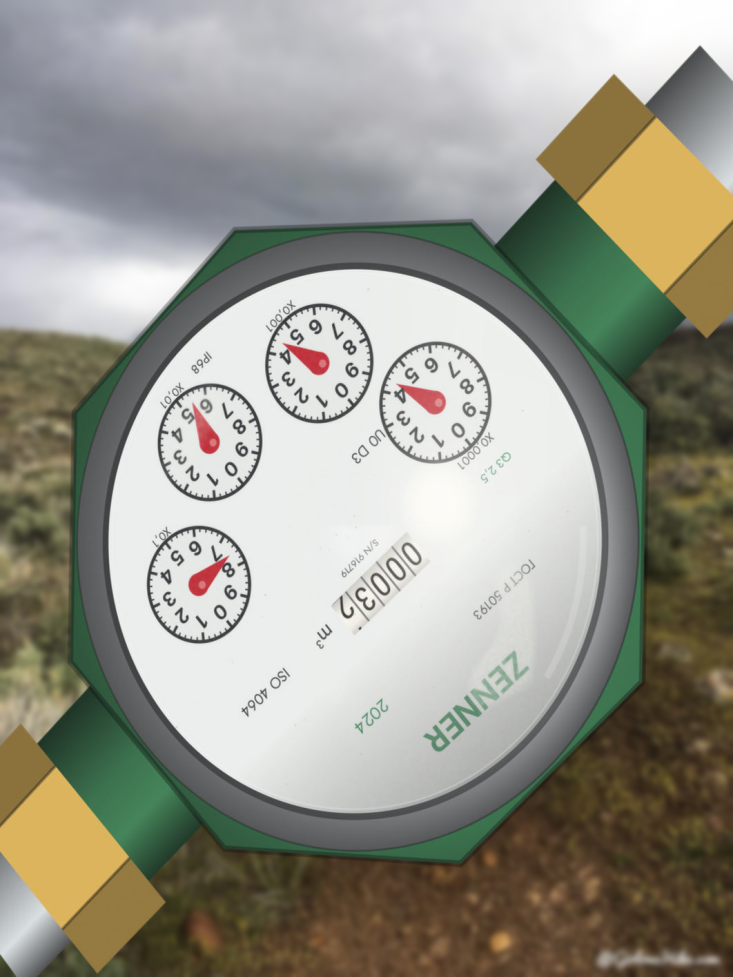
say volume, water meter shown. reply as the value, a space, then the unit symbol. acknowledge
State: 31.7544 m³
